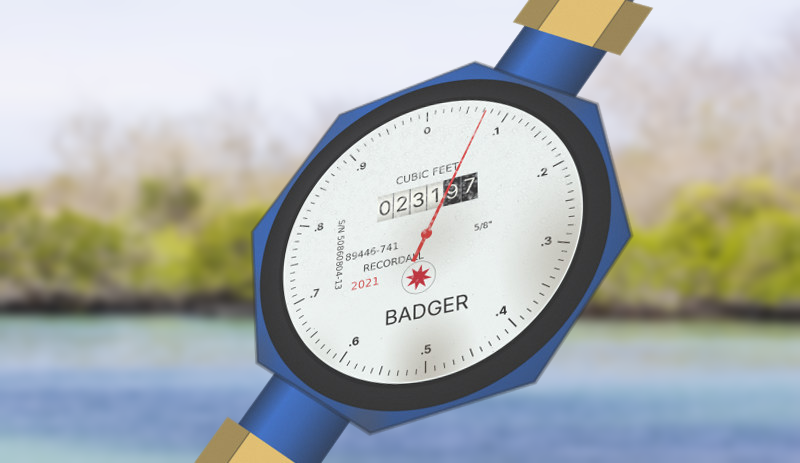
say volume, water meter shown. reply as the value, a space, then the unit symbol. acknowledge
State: 23197.07 ft³
